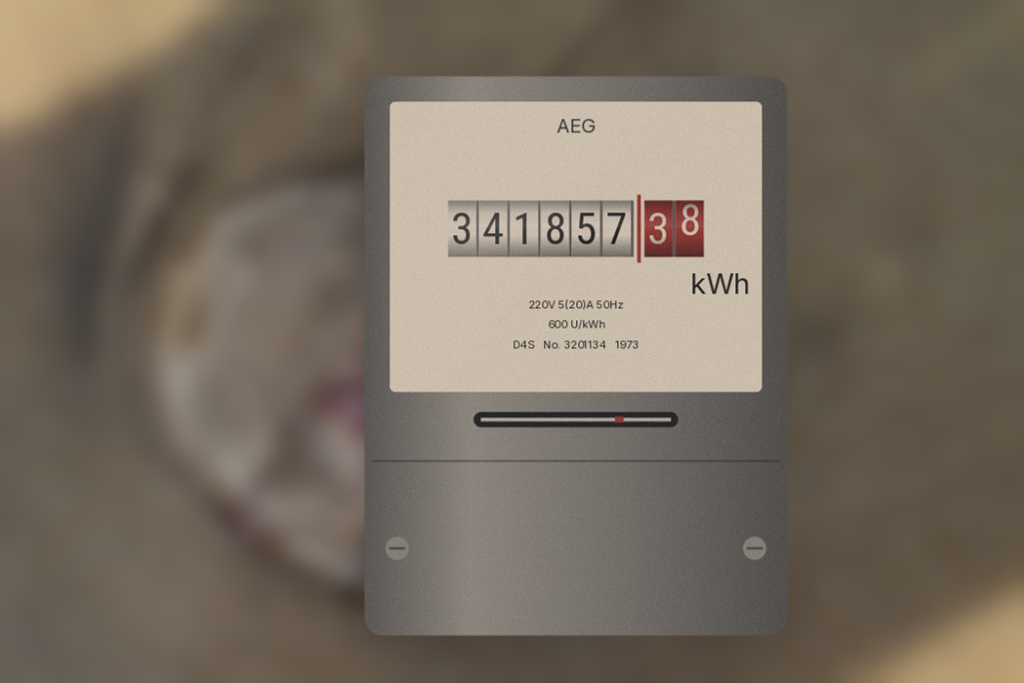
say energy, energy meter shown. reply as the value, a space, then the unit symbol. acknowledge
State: 341857.38 kWh
